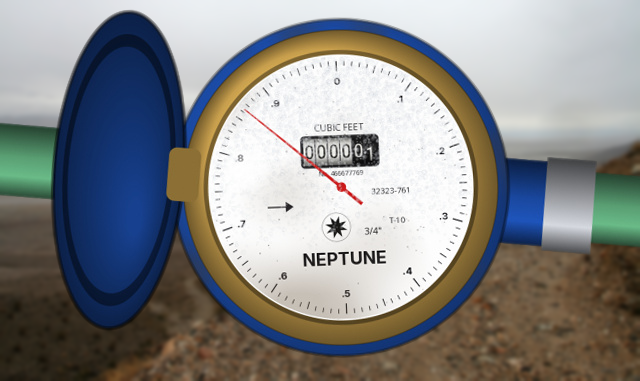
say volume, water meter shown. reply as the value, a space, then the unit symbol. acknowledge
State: 0.86 ft³
